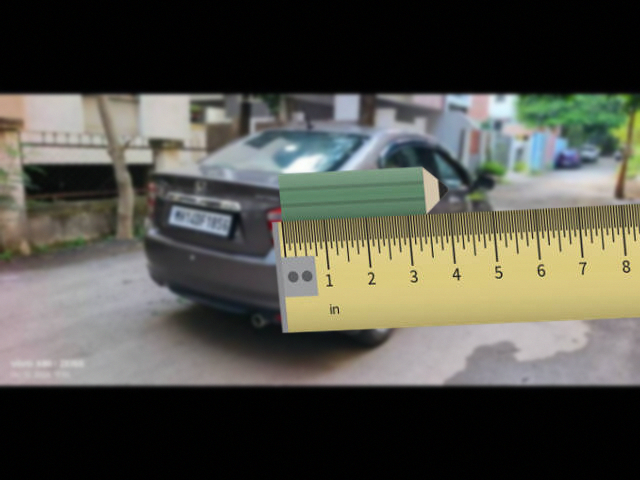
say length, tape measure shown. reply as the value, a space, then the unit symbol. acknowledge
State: 4 in
